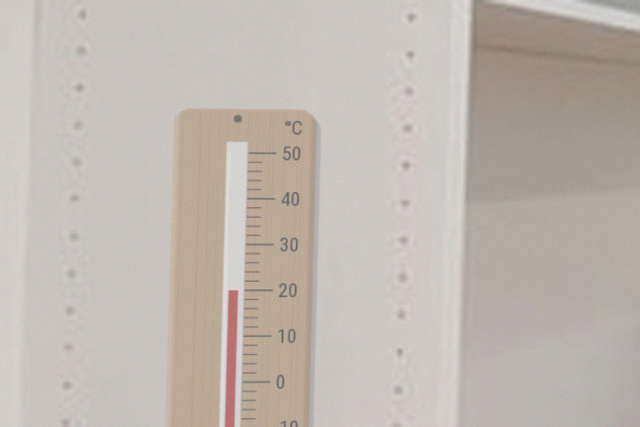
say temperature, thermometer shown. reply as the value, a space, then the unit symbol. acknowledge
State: 20 °C
